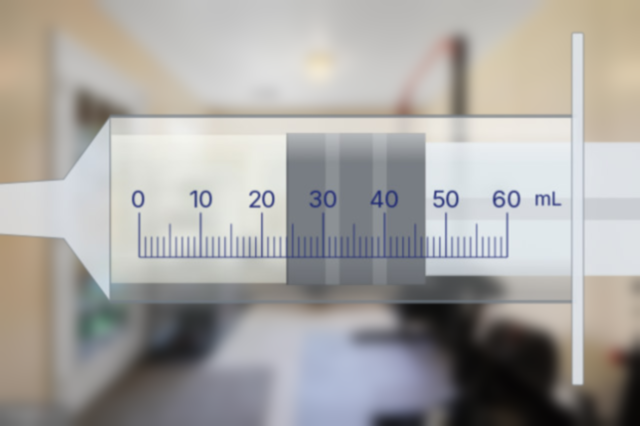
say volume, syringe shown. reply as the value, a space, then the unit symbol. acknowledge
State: 24 mL
